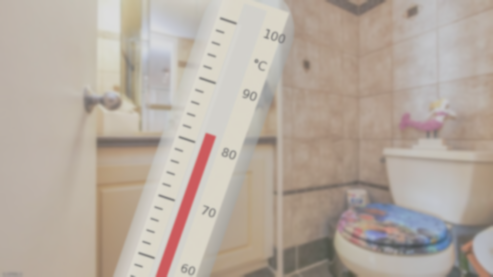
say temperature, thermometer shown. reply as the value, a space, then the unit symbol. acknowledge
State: 82 °C
